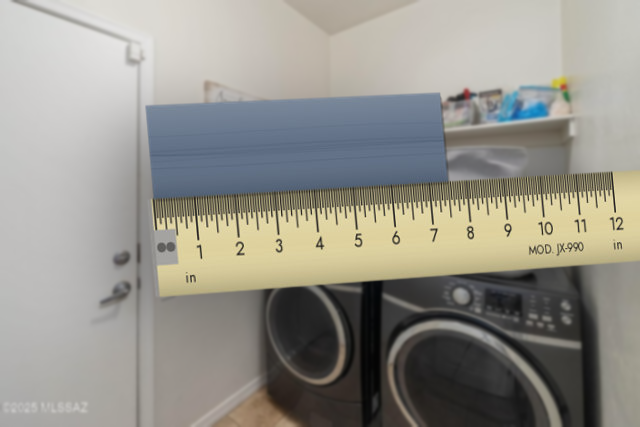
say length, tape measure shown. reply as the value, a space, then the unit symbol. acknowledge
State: 7.5 in
